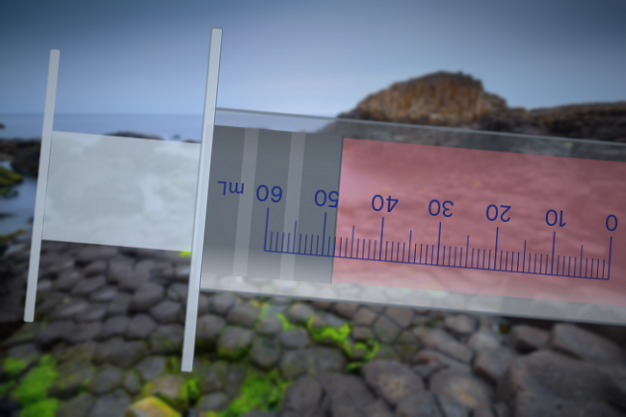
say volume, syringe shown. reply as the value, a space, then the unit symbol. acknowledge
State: 48 mL
